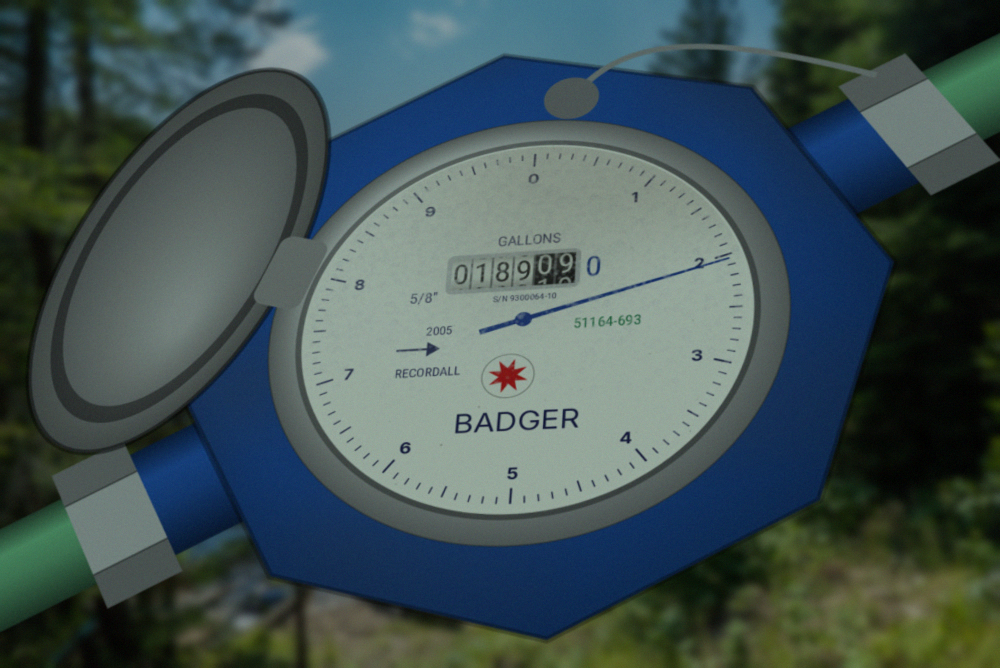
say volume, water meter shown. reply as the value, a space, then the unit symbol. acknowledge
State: 189092.0 gal
